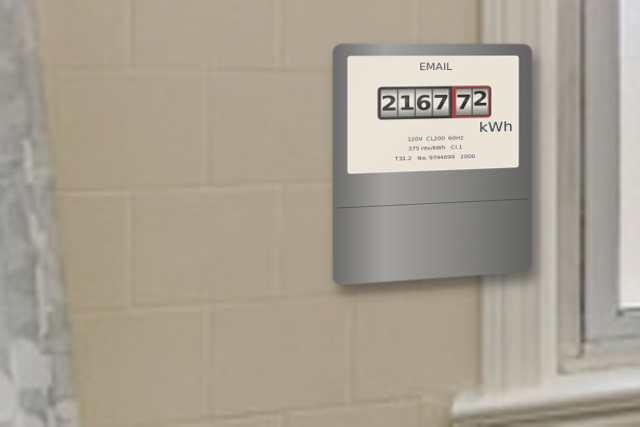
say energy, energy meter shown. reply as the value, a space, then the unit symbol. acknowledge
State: 2167.72 kWh
